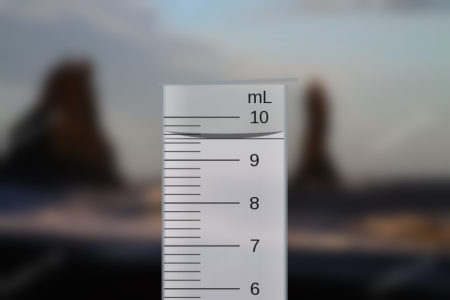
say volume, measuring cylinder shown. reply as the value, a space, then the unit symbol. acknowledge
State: 9.5 mL
